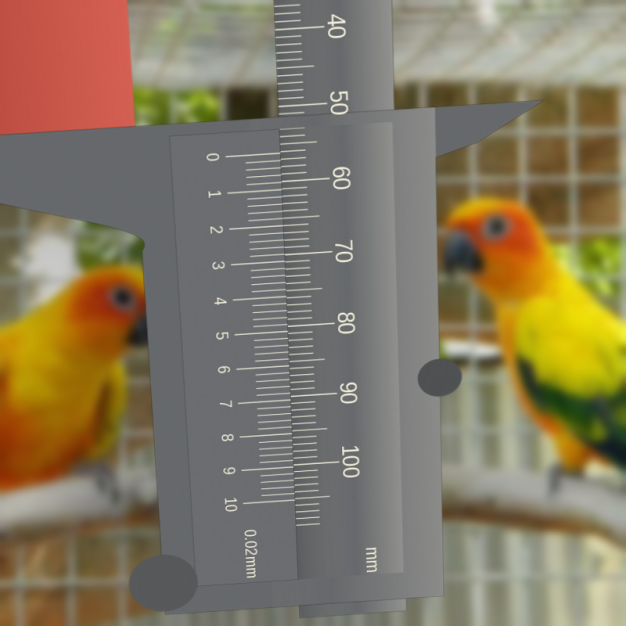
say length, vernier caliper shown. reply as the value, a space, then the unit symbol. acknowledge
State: 56.2 mm
